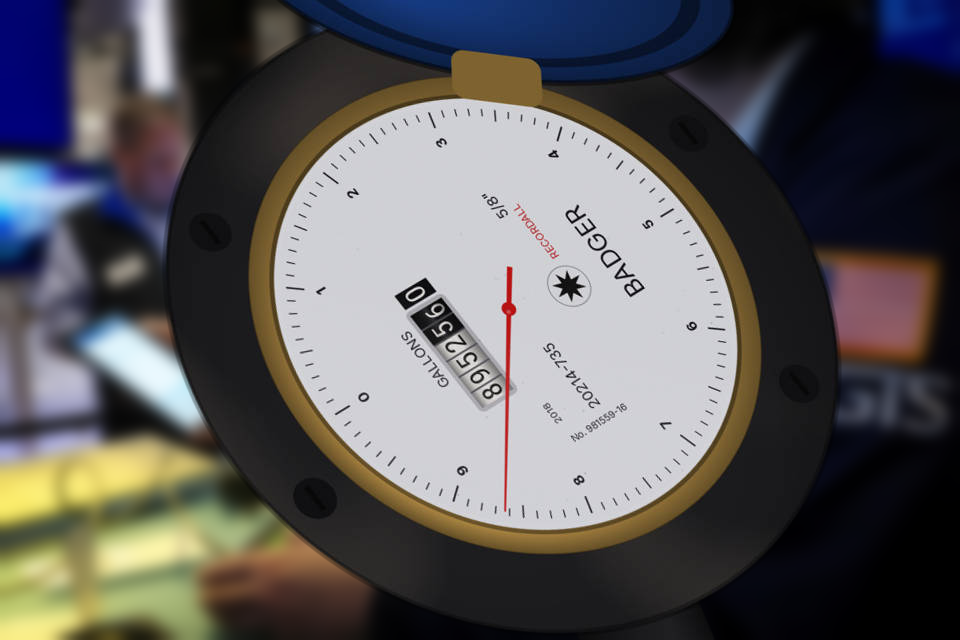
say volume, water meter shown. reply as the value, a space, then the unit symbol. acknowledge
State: 8952558.6 gal
